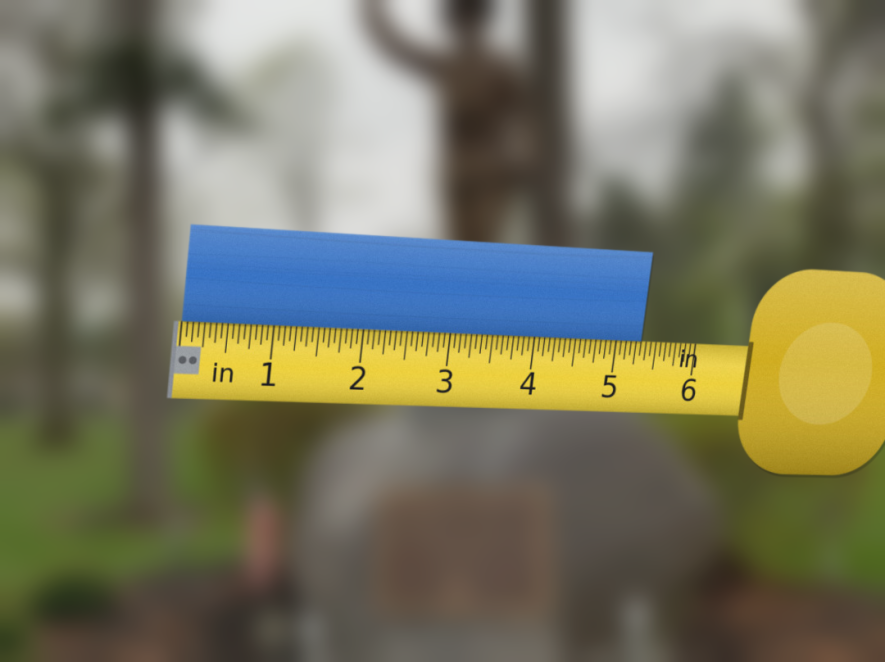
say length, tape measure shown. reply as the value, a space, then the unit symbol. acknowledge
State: 5.3125 in
